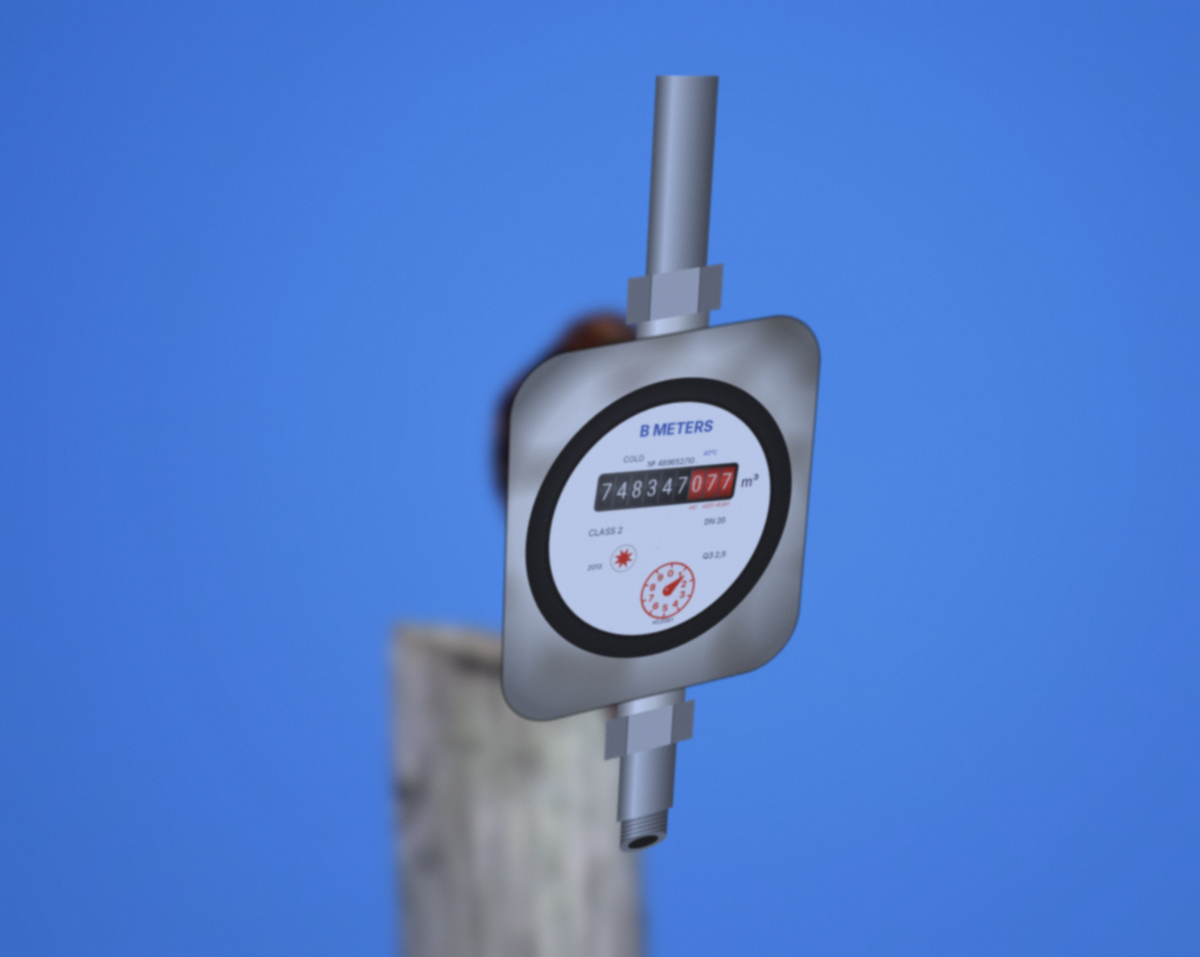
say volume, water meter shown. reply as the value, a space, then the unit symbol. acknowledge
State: 748347.0771 m³
